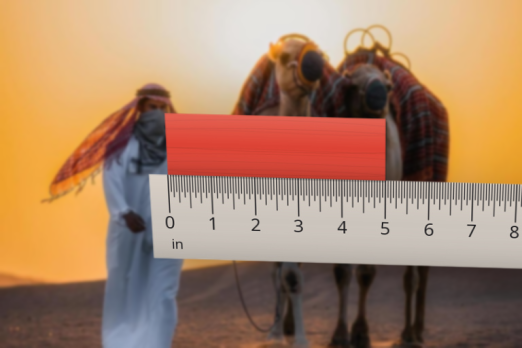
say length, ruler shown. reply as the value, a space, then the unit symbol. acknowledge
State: 5 in
